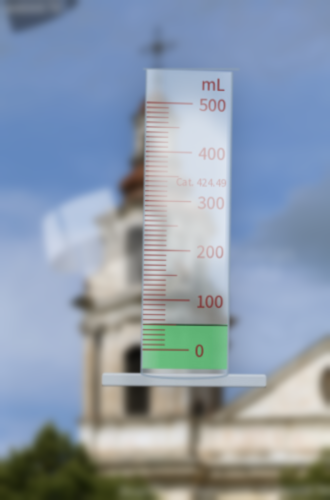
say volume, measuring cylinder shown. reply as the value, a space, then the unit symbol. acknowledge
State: 50 mL
